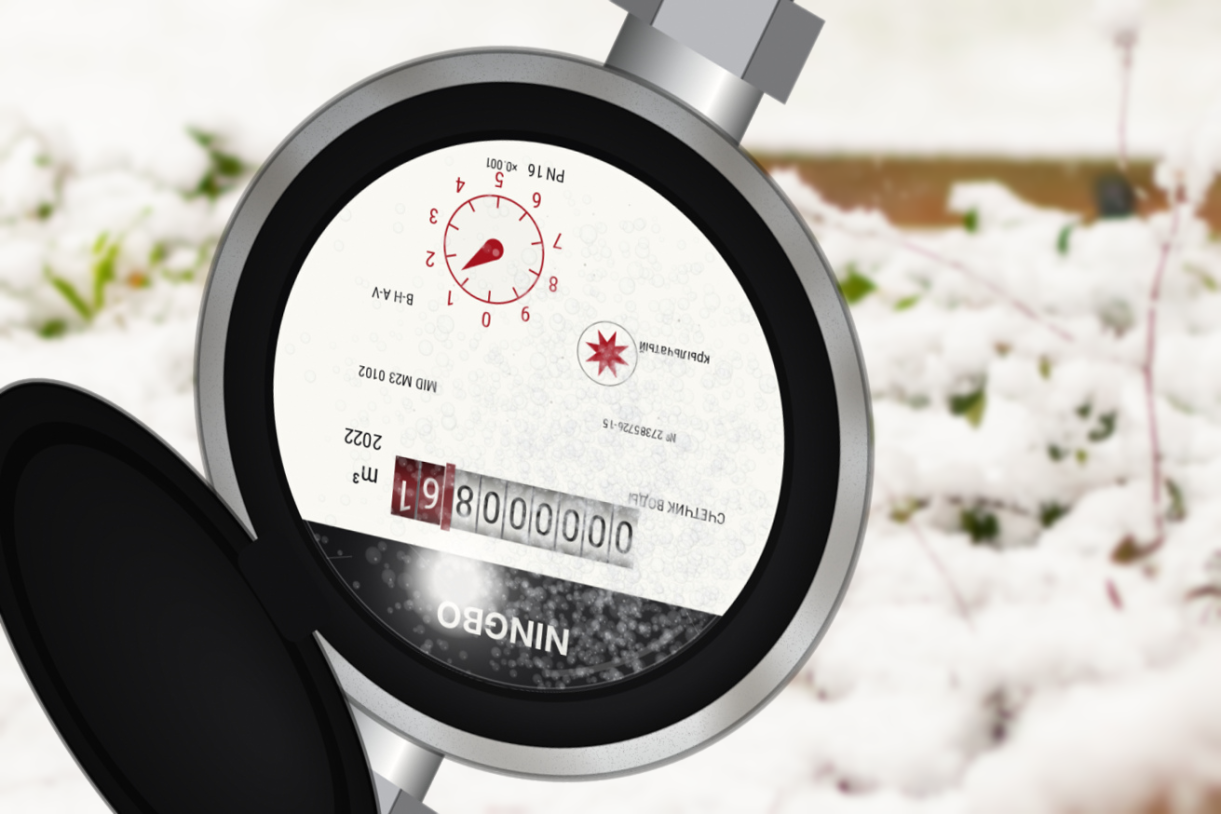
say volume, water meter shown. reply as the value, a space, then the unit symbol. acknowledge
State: 8.611 m³
